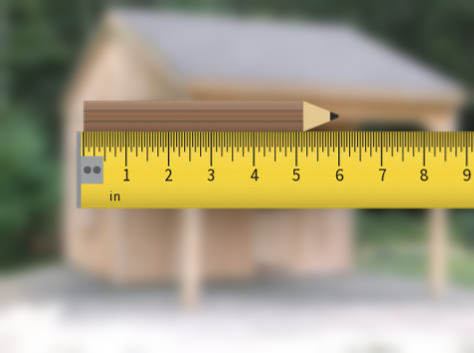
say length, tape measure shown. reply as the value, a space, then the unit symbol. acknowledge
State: 6 in
